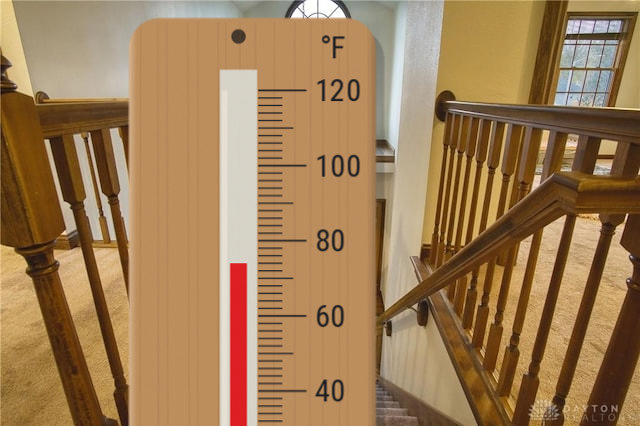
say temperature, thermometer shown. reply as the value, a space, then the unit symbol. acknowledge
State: 74 °F
